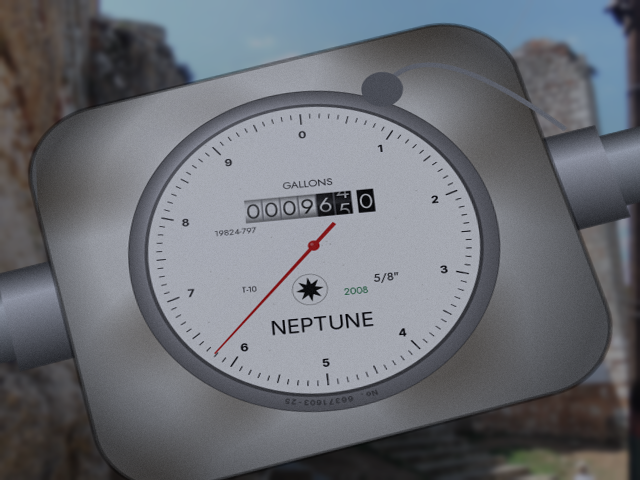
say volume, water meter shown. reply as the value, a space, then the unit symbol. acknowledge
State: 9646.2 gal
